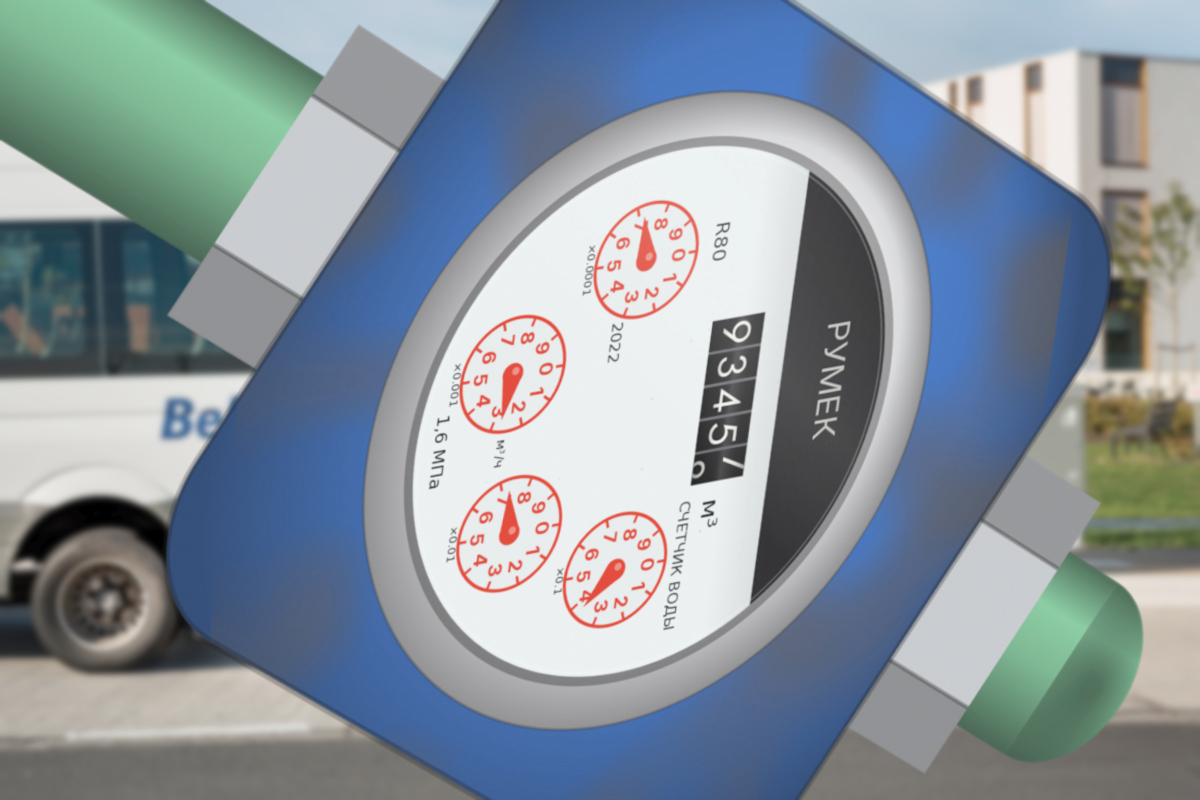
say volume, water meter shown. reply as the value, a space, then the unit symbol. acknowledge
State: 93457.3727 m³
